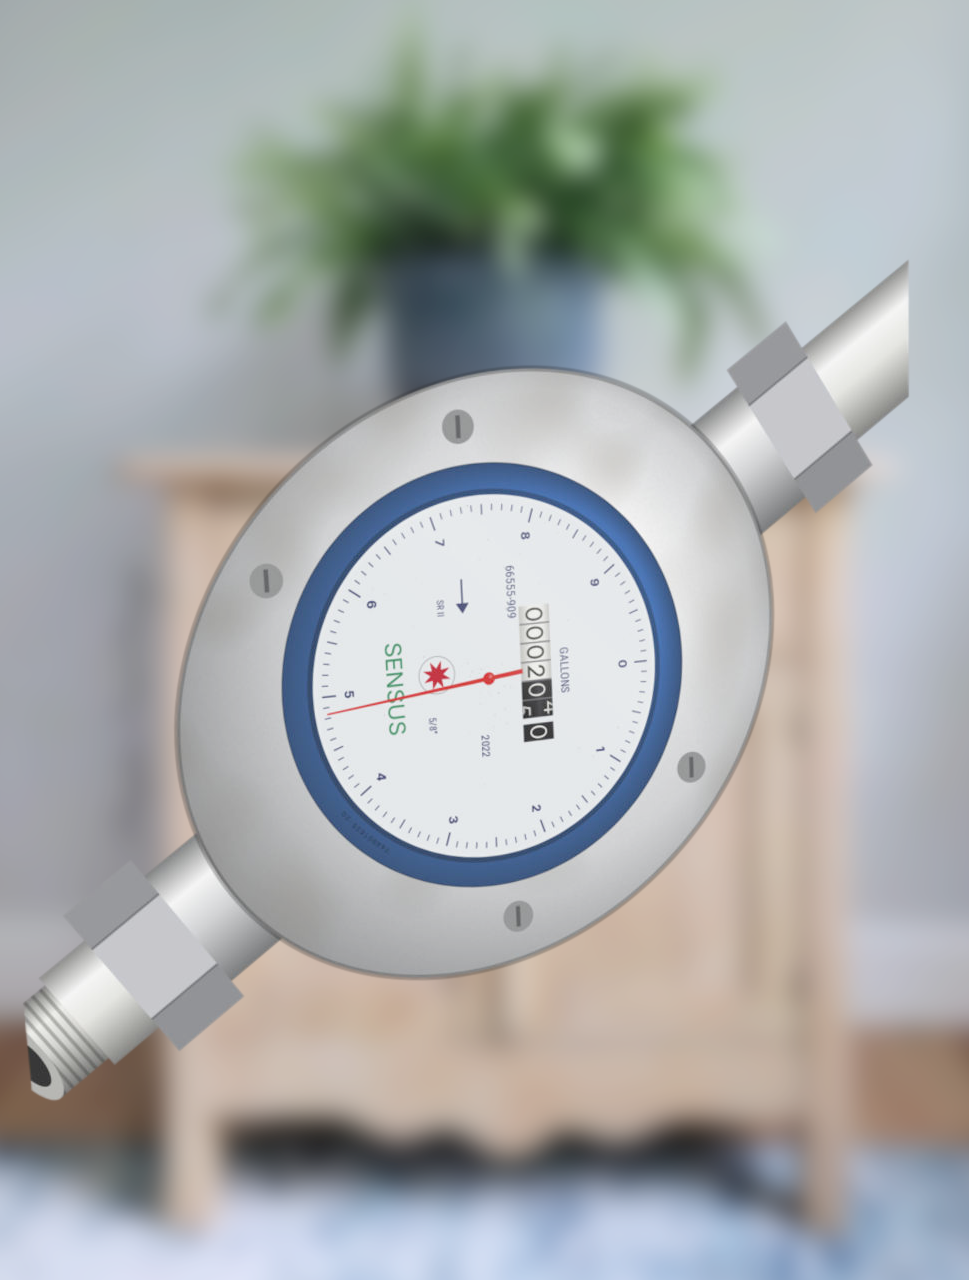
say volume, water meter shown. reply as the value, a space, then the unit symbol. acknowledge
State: 2044.8 gal
